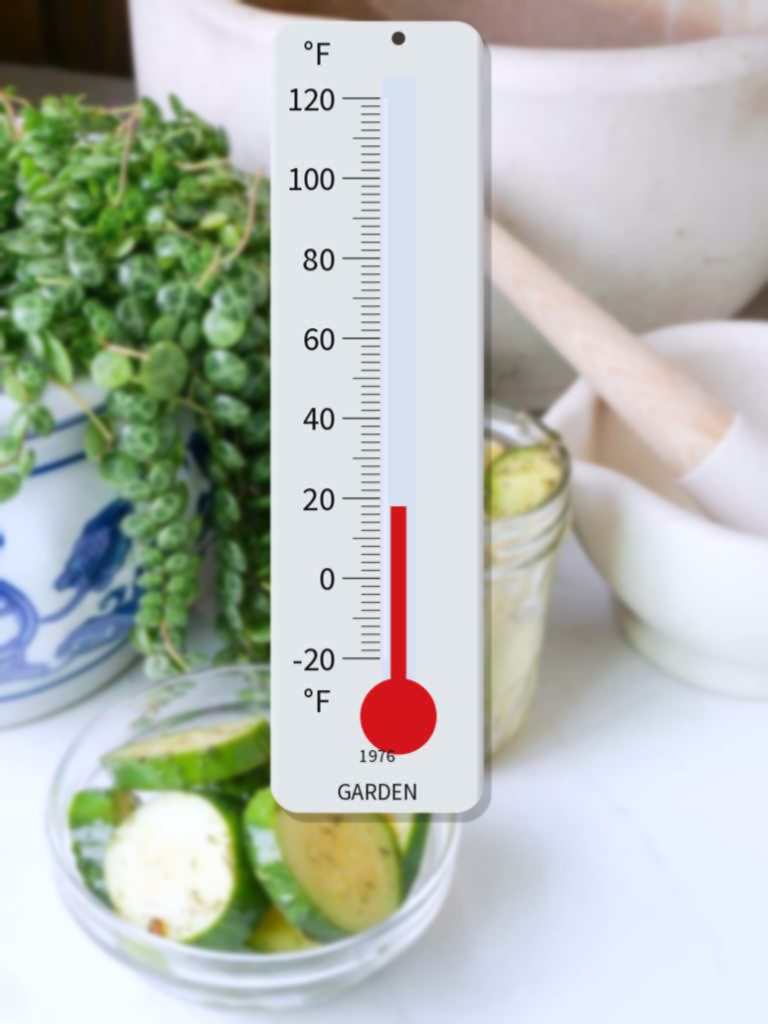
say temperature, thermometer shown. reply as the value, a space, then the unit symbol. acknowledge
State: 18 °F
